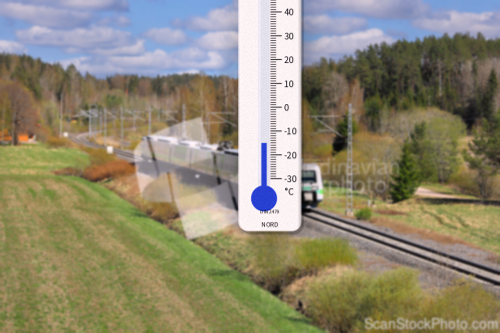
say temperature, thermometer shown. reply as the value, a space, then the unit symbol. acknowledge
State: -15 °C
